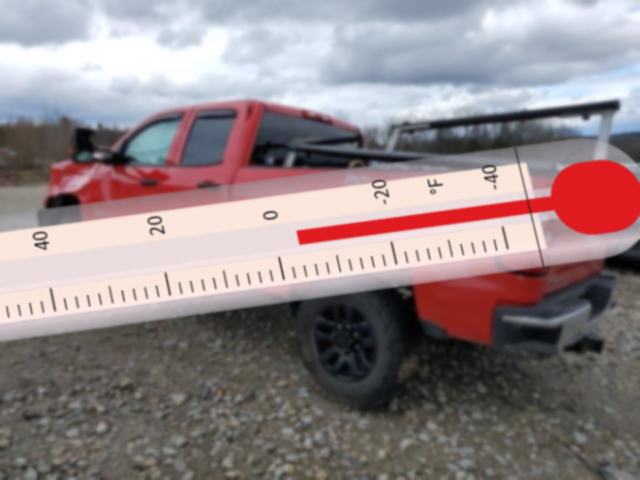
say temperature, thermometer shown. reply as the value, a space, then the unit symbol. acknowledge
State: -4 °F
